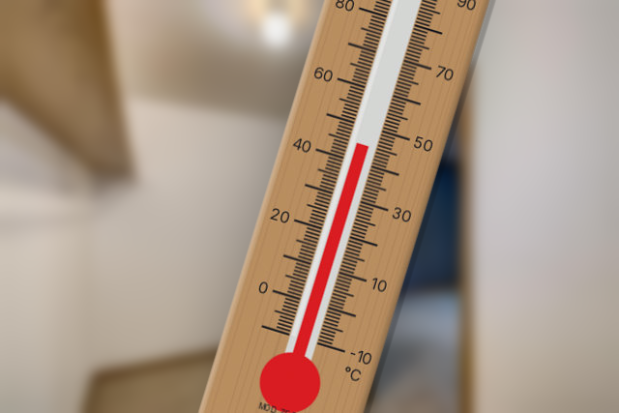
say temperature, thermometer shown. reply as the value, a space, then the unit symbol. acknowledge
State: 45 °C
